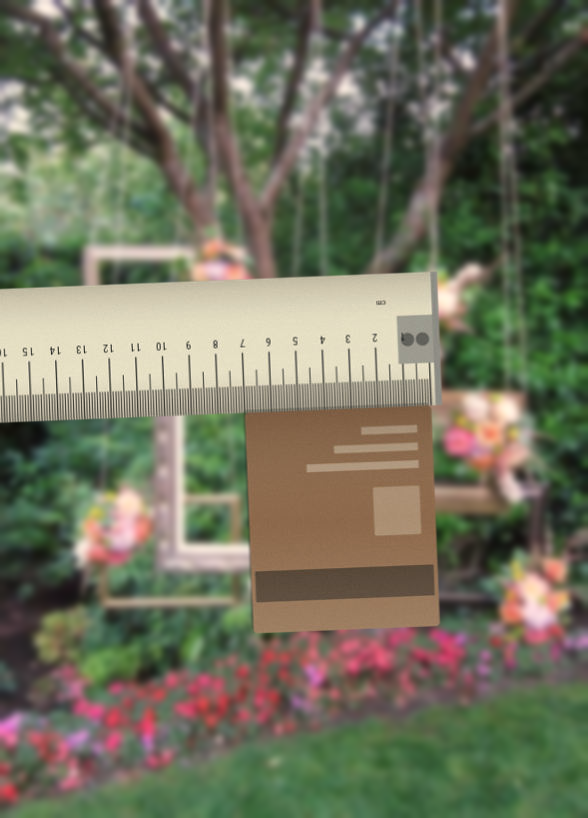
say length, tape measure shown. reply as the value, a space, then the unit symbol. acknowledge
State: 7 cm
